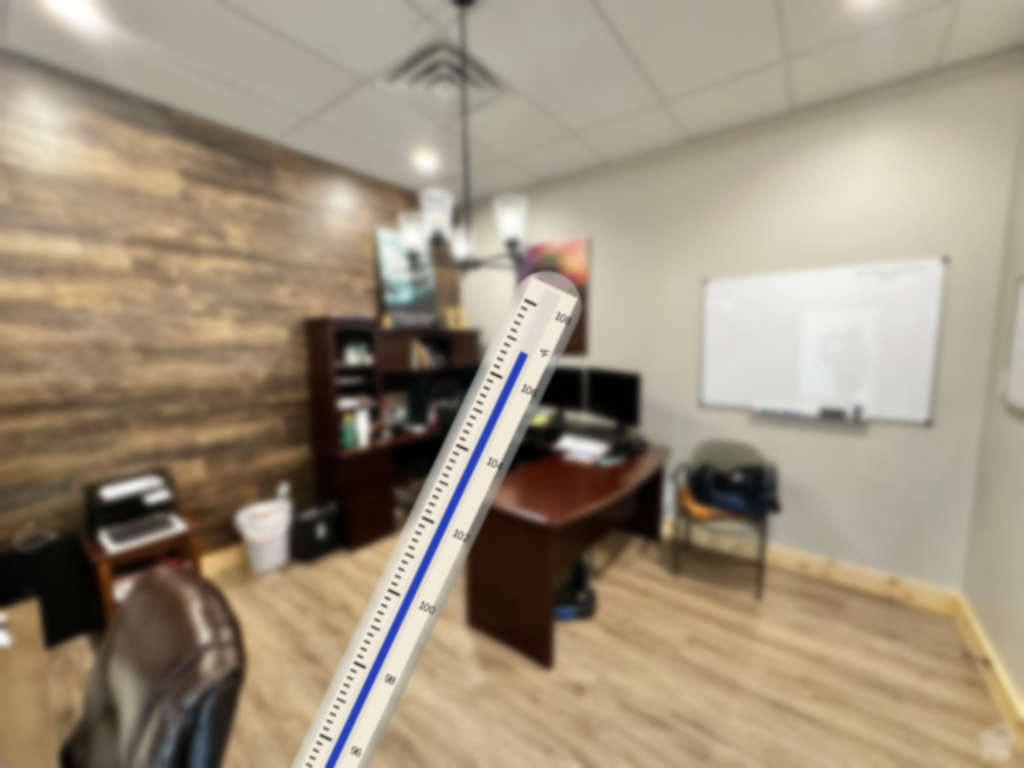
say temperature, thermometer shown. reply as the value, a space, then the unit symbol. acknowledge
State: 106.8 °F
